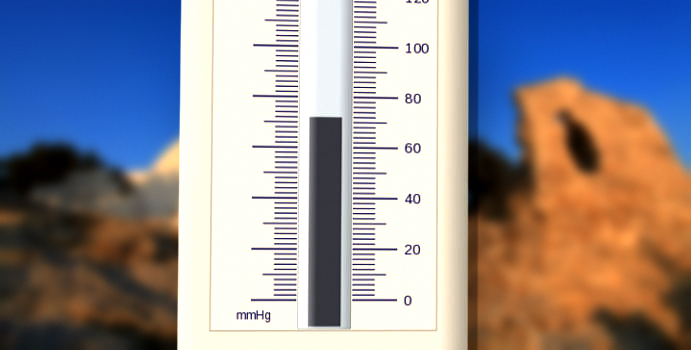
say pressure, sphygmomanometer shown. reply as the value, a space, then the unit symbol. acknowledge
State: 72 mmHg
